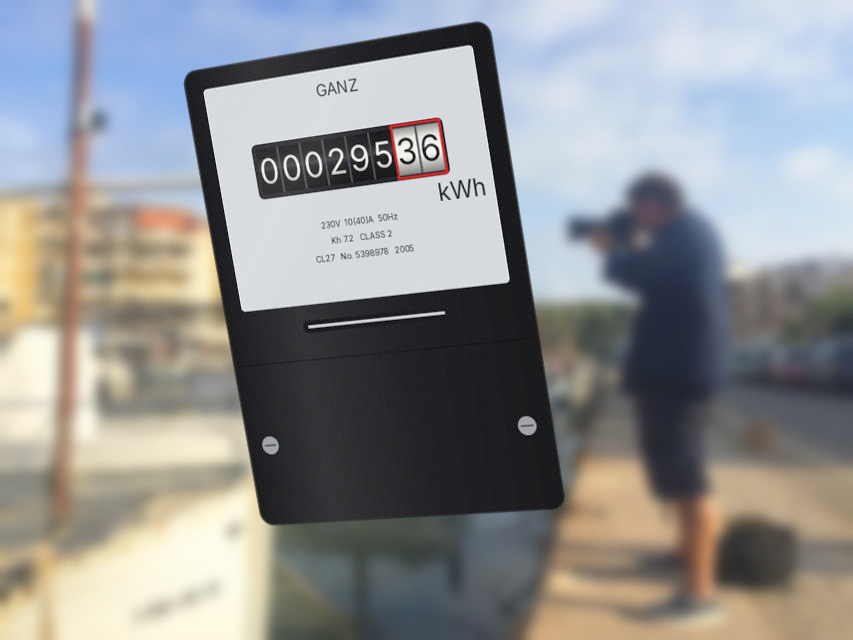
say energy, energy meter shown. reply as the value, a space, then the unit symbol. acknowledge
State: 295.36 kWh
